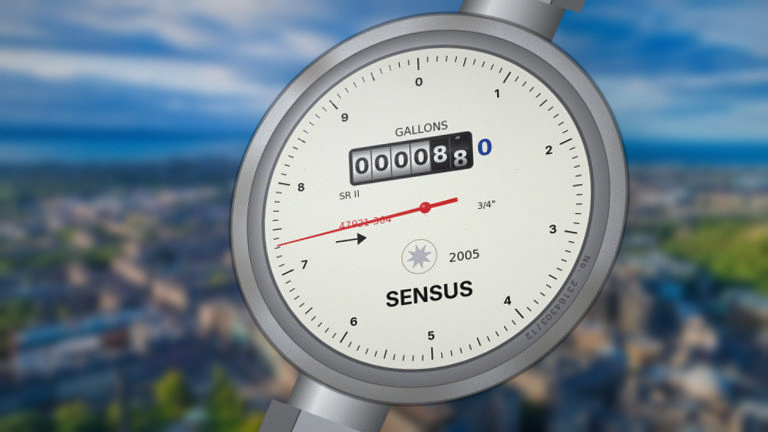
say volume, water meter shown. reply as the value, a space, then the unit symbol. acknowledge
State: 877.3 gal
